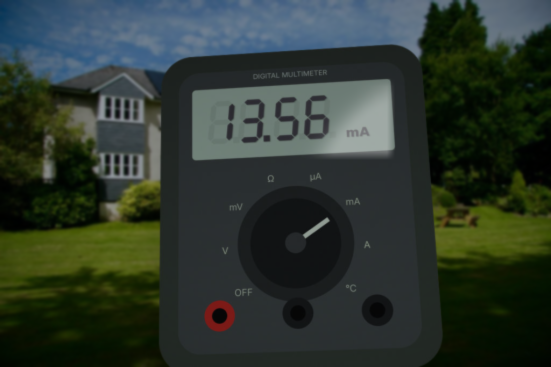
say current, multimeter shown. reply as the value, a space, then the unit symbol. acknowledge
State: 13.56 mA
